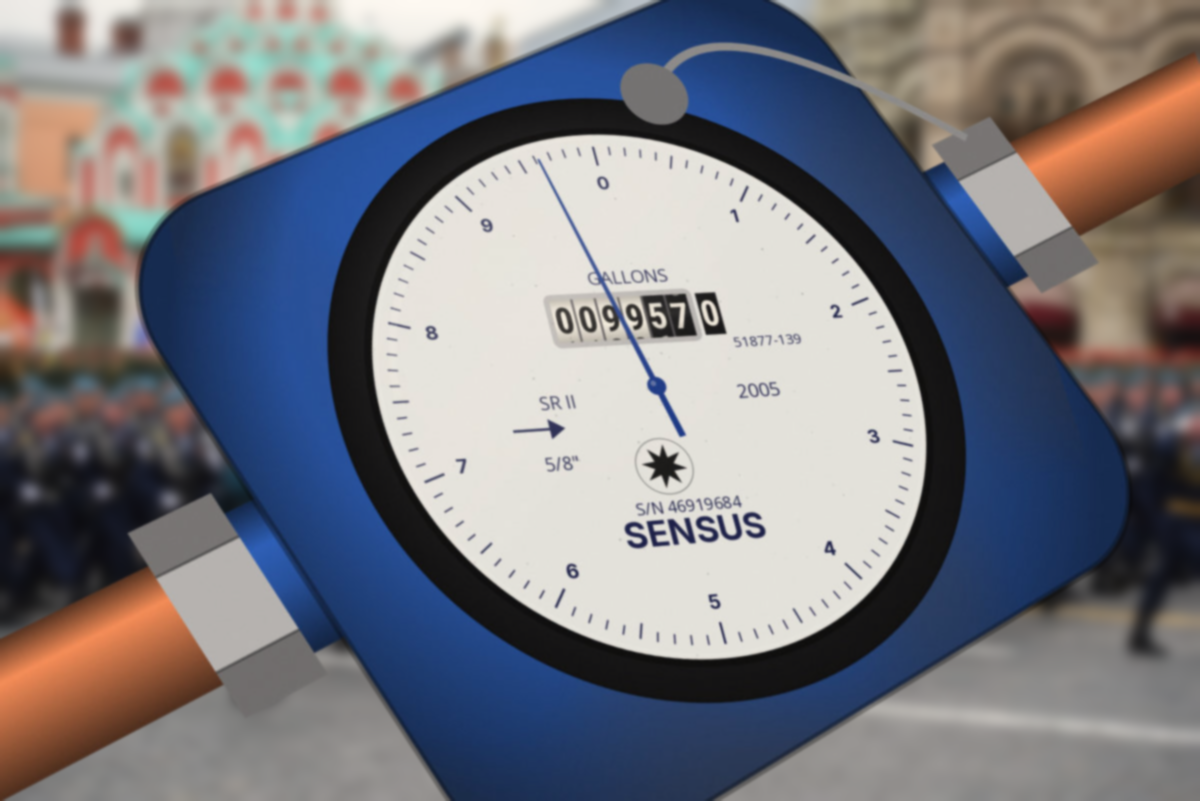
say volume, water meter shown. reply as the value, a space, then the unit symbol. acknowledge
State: 99569.6 gal
